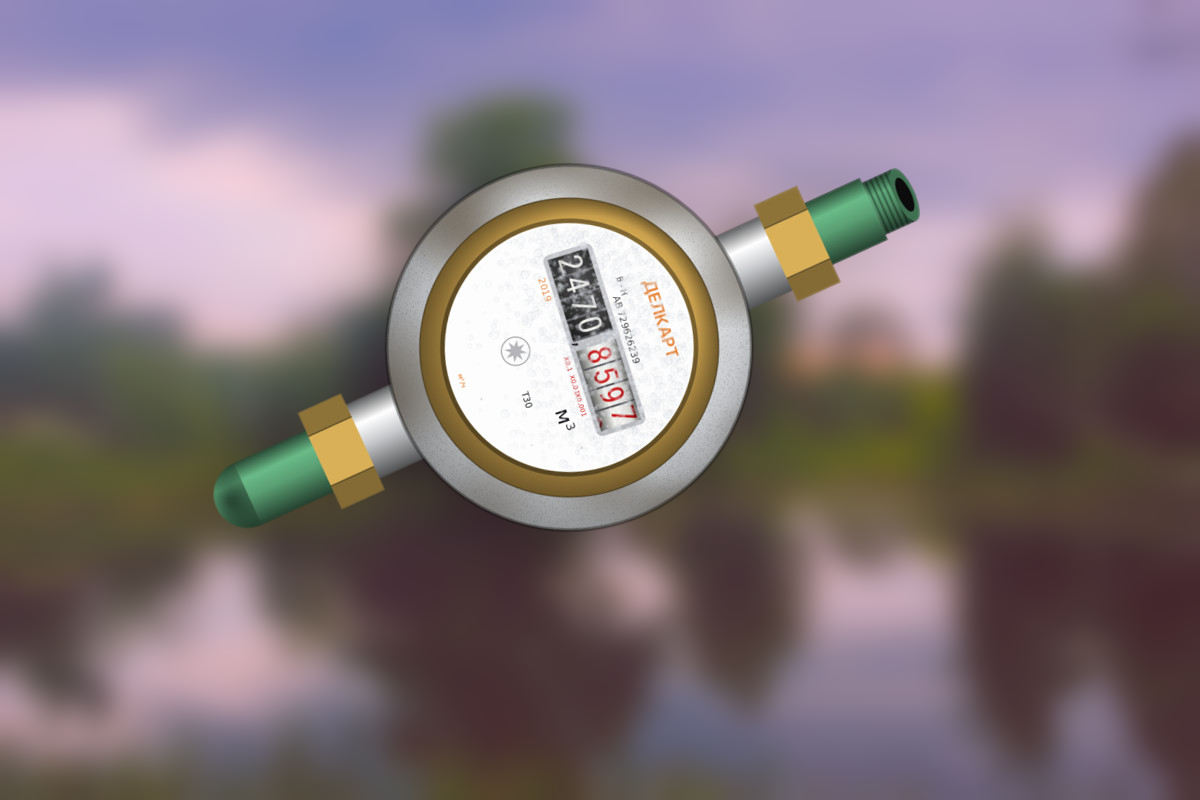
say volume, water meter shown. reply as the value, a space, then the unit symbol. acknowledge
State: 2470.8597 m³
